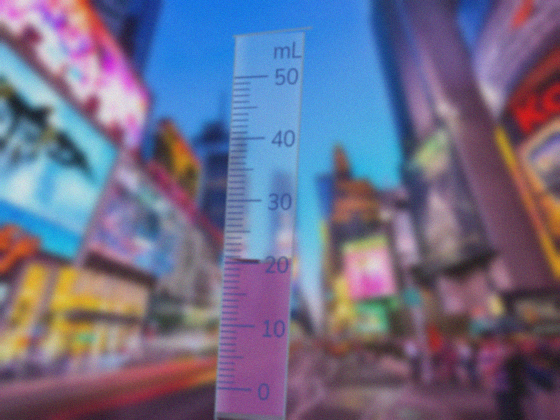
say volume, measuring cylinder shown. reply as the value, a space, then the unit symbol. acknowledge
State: 20 mL
